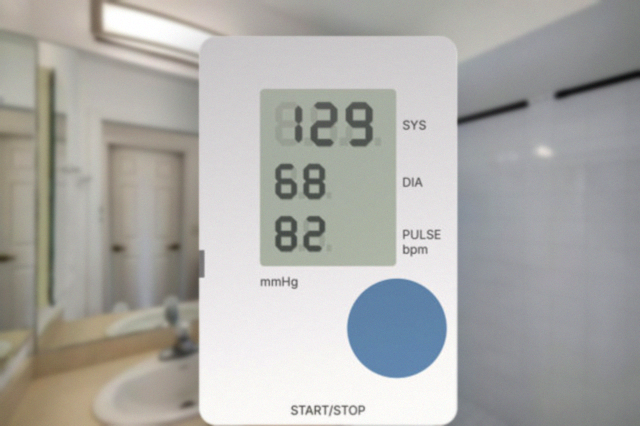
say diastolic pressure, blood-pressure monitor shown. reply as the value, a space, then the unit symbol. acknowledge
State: 68 mmHg
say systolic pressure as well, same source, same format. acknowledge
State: 129 mmHg
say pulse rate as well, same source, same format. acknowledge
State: 82 bpm
